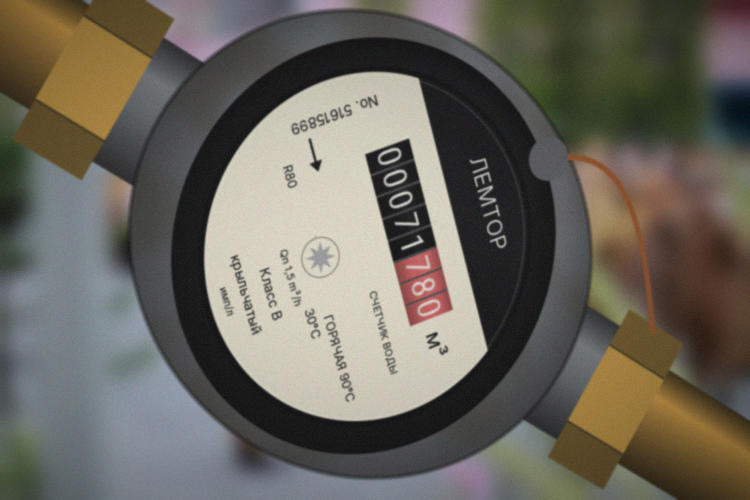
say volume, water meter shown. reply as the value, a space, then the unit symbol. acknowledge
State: 71.780 m³
